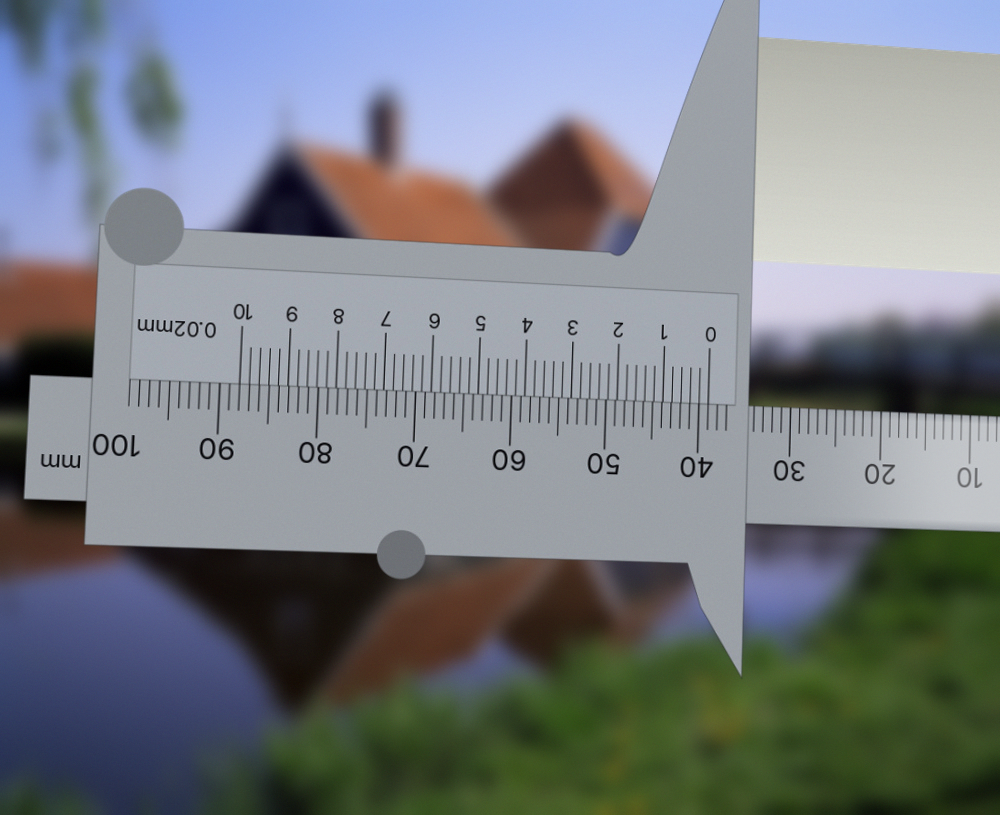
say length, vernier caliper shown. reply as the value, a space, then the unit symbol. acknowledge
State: 39.0 mm
